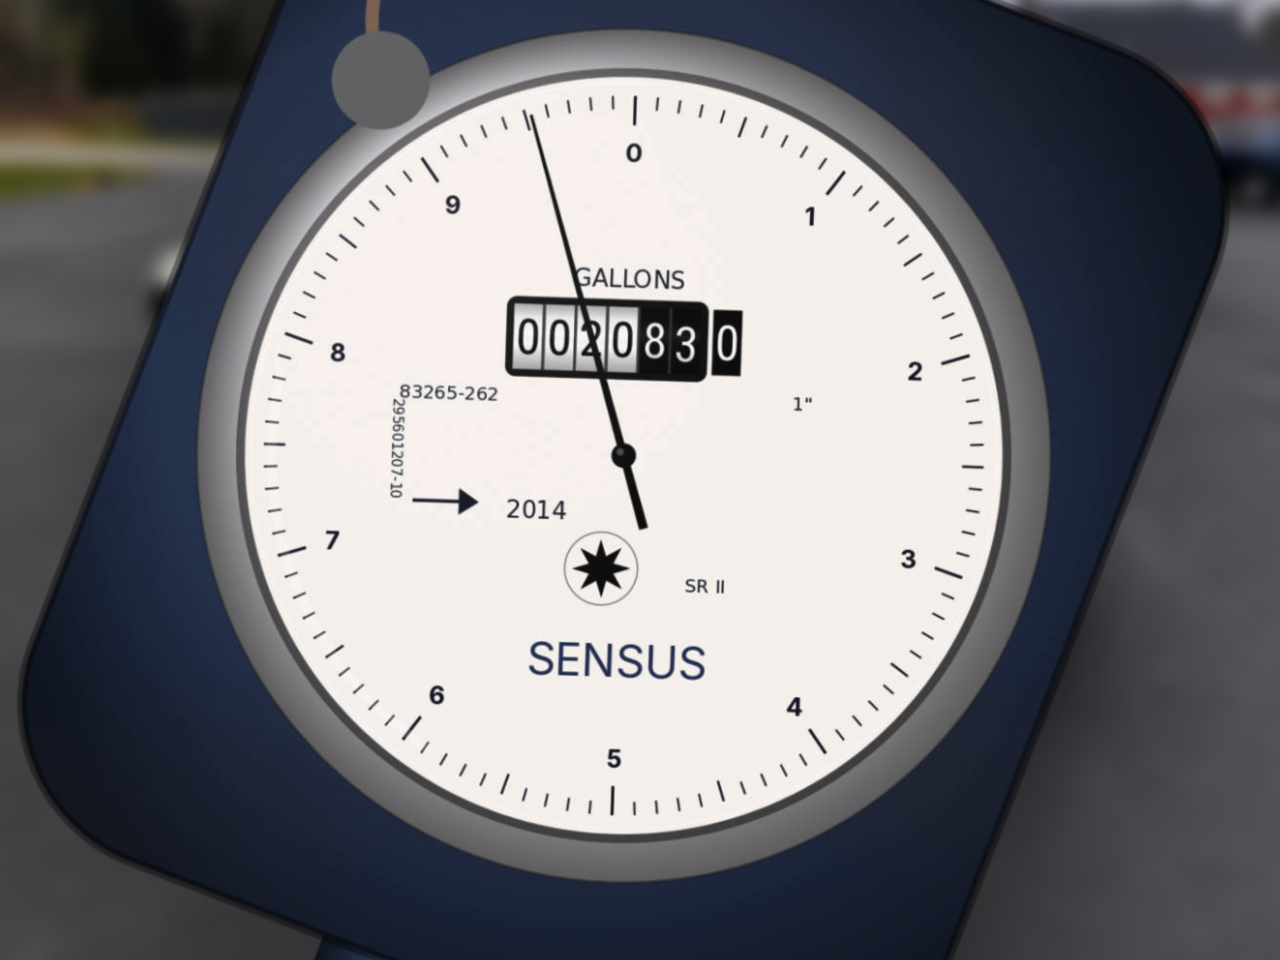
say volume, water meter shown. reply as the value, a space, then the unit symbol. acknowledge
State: 20829.5 gal
